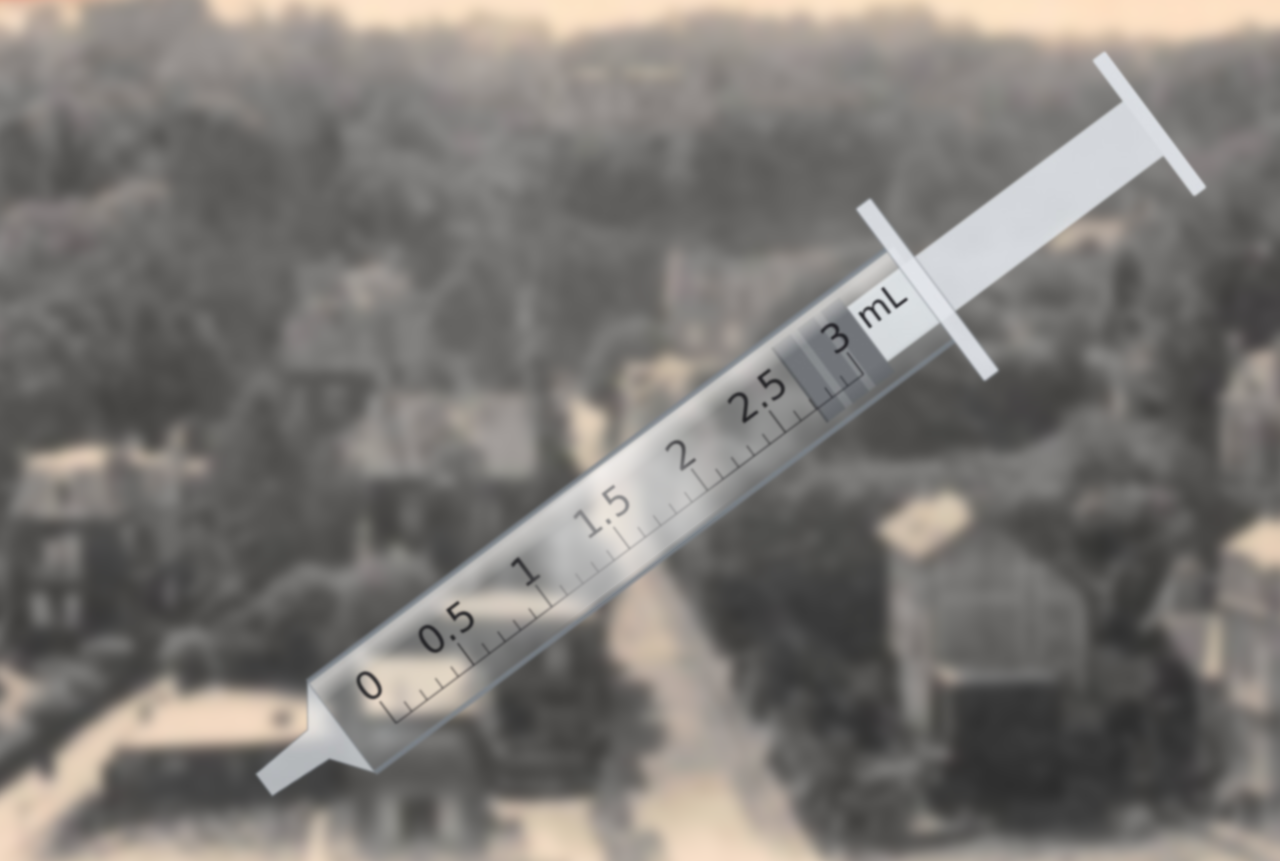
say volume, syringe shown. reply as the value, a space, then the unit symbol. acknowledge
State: 2.7 mL
